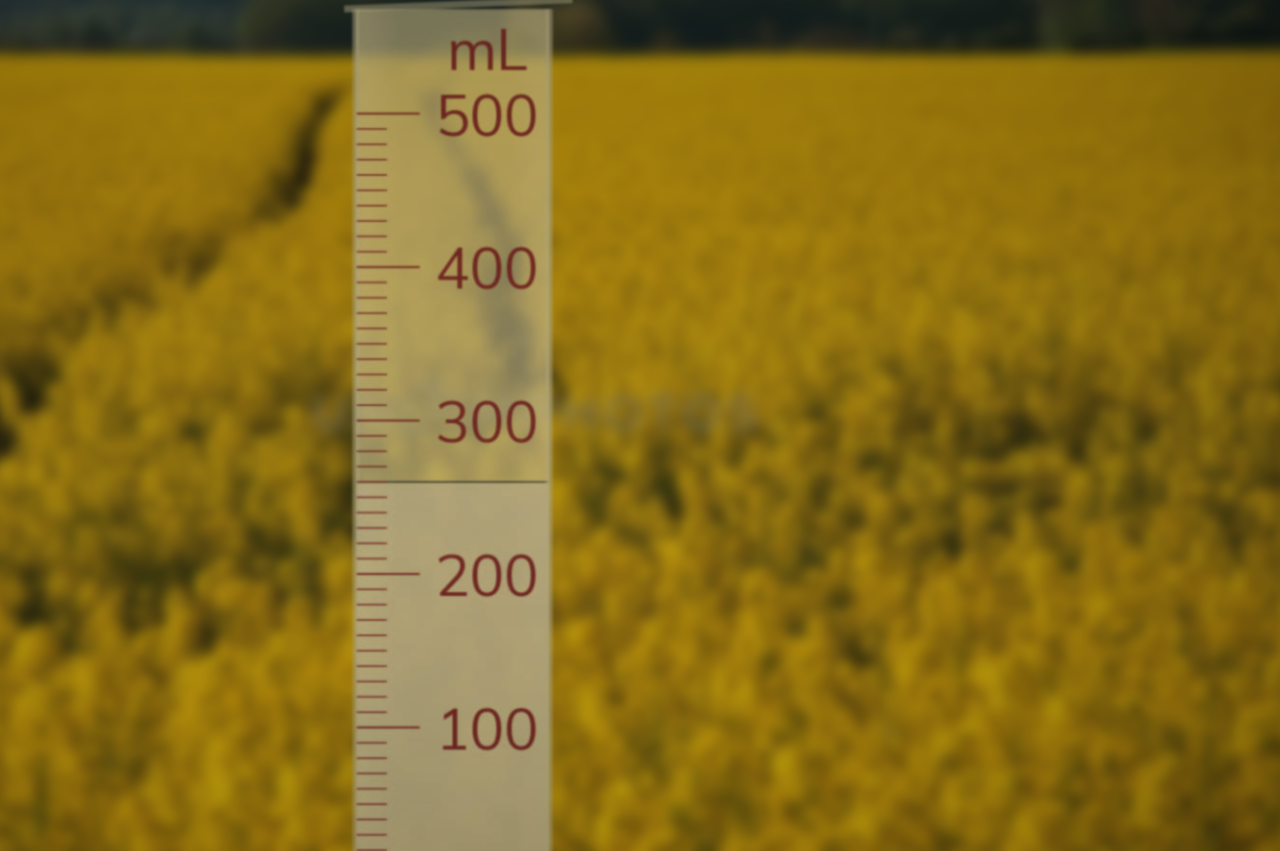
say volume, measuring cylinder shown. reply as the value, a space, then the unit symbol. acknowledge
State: 260 mL
